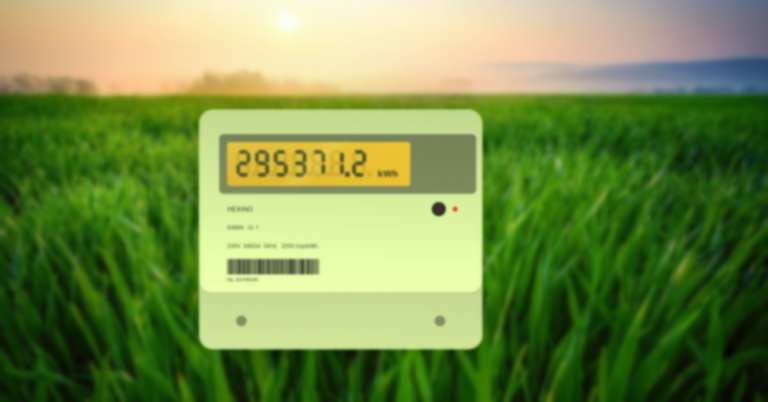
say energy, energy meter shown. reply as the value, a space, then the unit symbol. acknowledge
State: 295371.2 kWh
